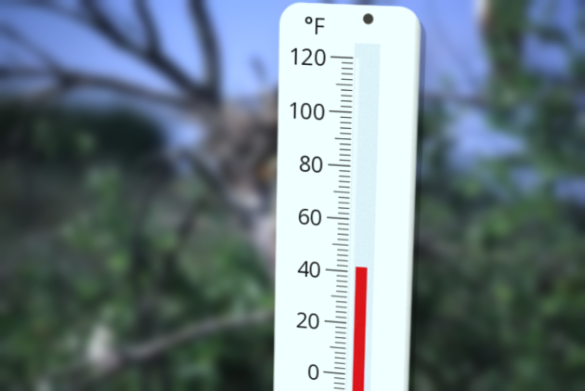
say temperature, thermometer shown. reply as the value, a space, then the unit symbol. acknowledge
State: 42 °F
